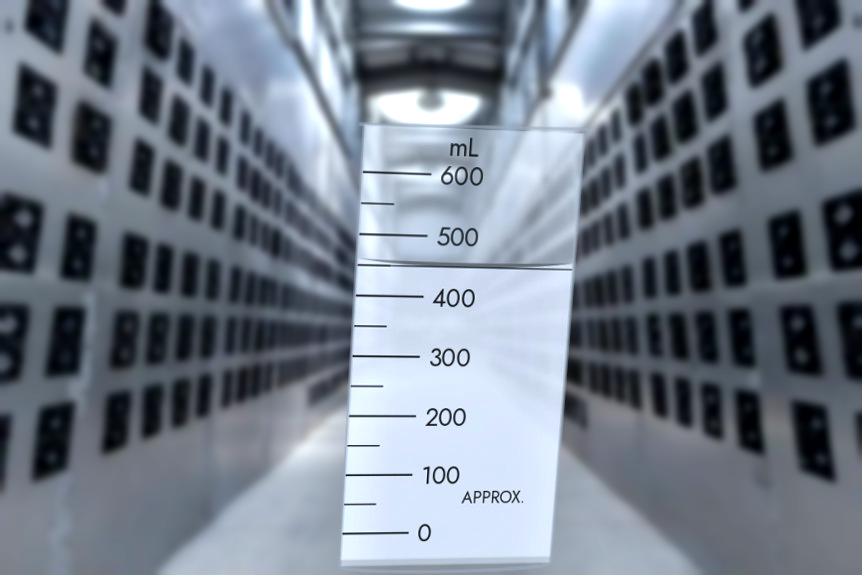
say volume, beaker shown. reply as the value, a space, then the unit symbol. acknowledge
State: 450 mL
